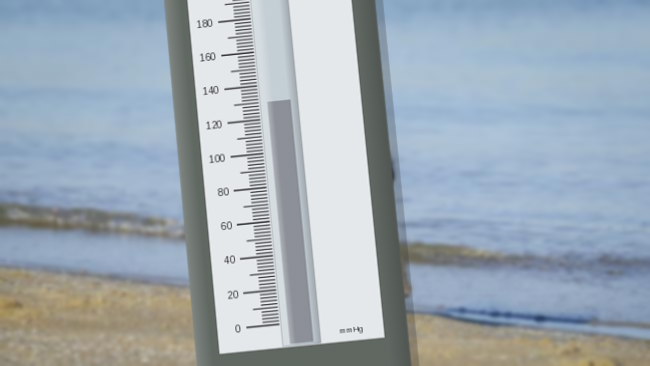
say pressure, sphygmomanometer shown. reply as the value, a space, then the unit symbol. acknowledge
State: 130 mmHg
